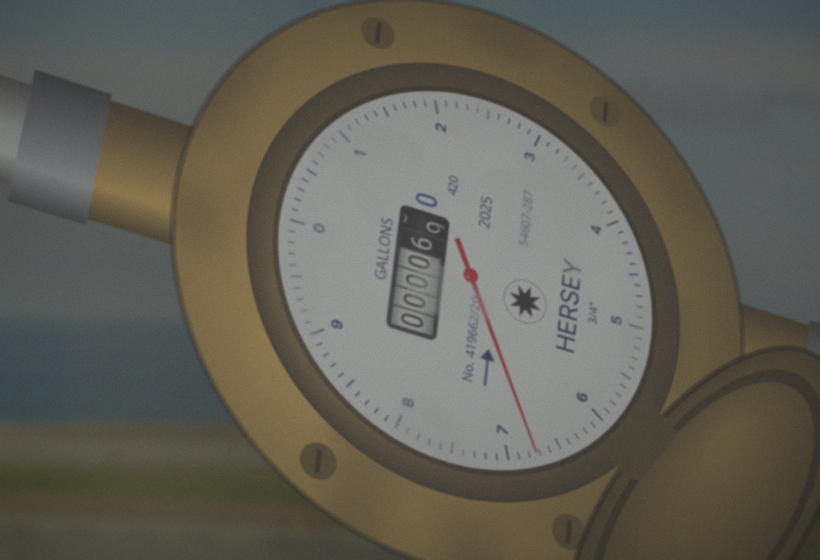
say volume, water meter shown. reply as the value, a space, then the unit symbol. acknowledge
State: 686.7 gal
